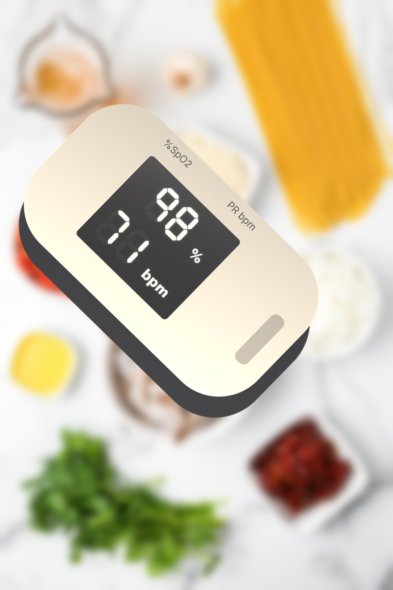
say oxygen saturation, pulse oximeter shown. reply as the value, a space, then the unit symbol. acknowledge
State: 98 %
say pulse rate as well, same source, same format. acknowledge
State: 71 bpm
